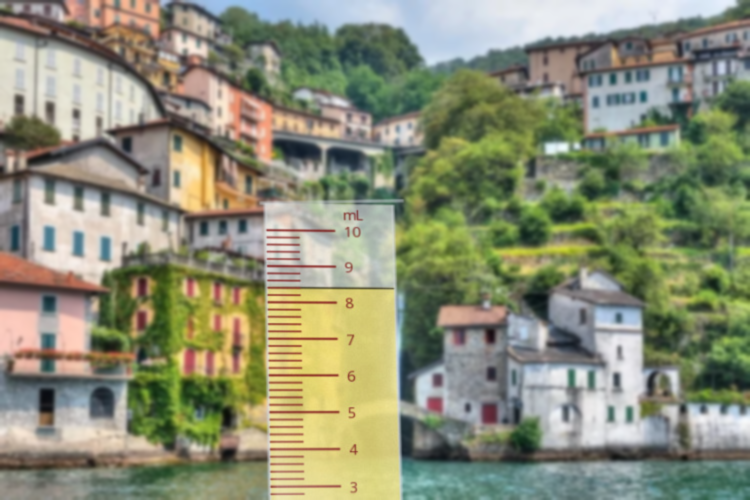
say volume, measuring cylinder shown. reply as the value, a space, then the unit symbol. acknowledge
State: 8.4 mL
